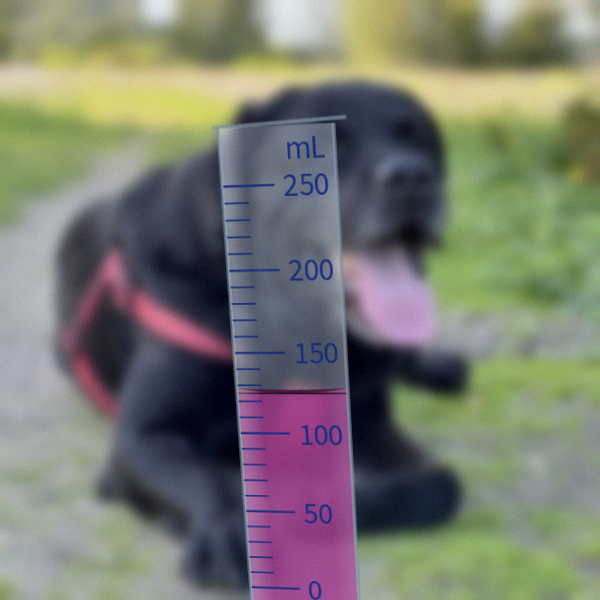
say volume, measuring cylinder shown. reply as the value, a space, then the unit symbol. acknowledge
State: 125 mL
